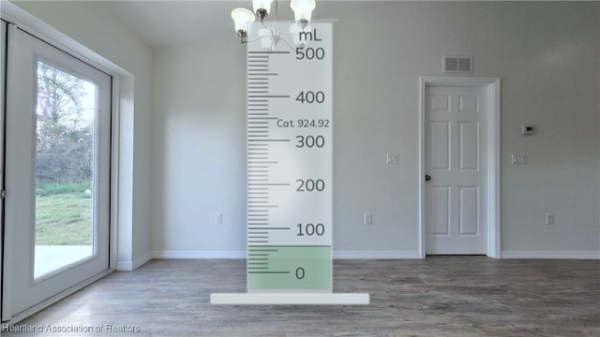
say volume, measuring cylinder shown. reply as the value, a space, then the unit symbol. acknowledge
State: 60 mL
